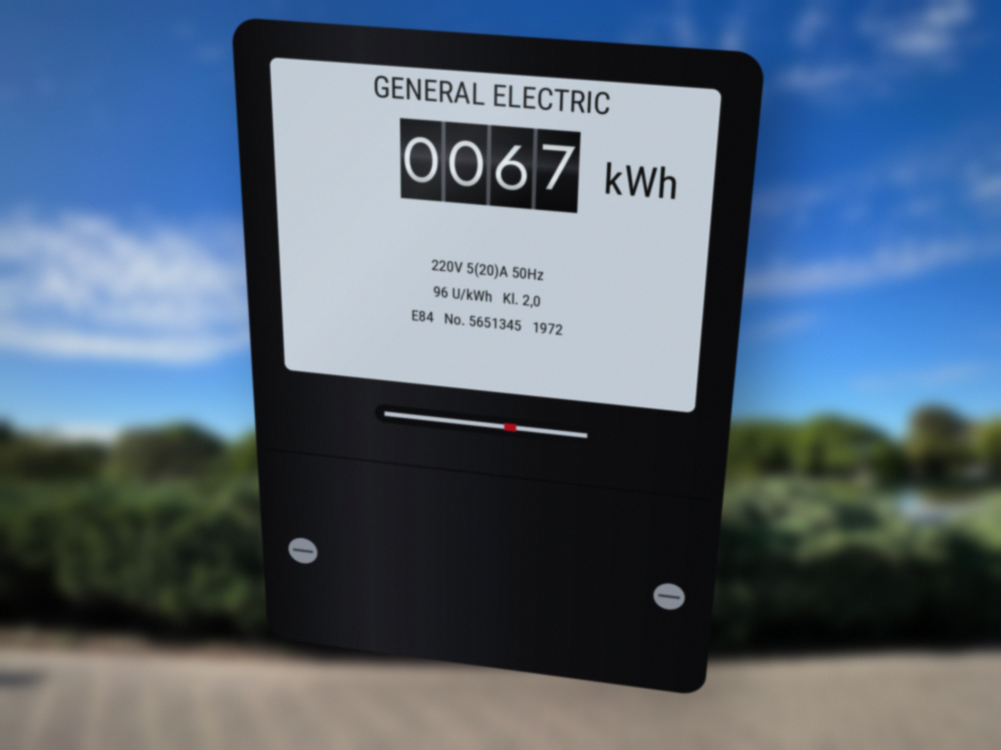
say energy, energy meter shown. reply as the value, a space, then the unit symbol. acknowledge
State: 67 kWh
